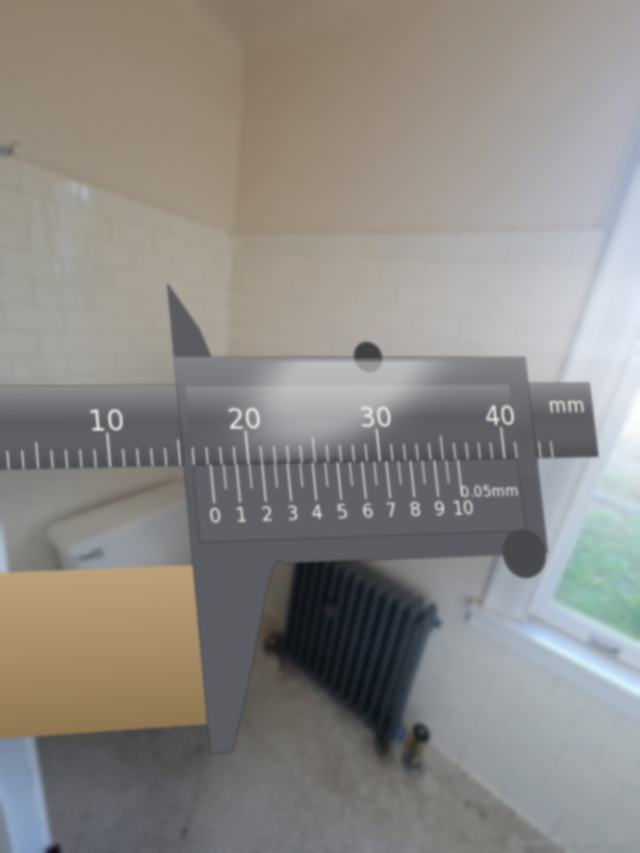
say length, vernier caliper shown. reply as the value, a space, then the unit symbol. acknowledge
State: 17.2 mm
